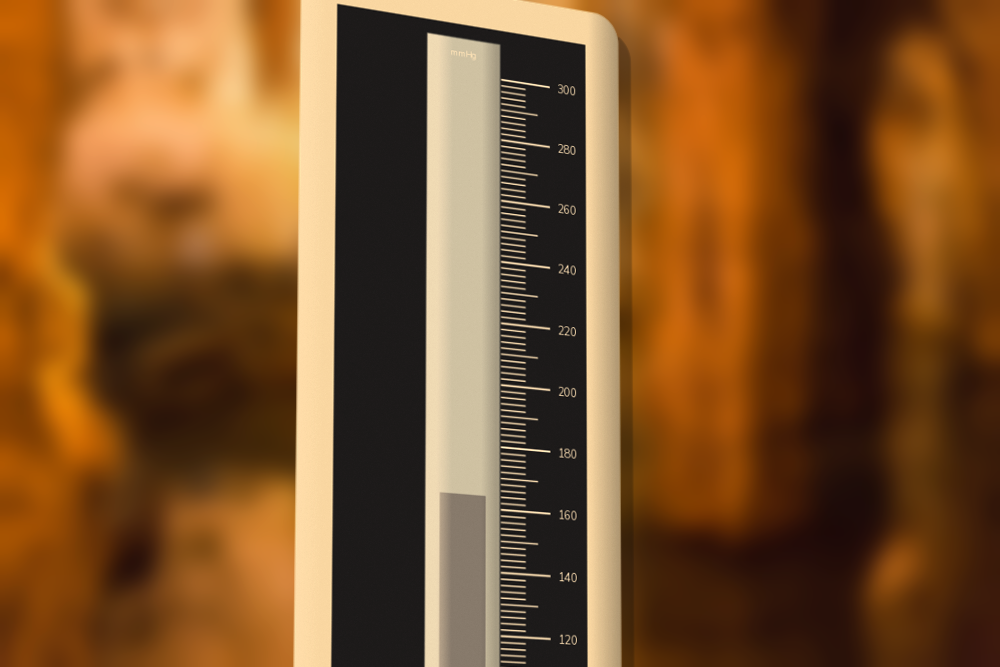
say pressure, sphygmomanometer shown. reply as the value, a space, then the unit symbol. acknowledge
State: 164 mmHg
